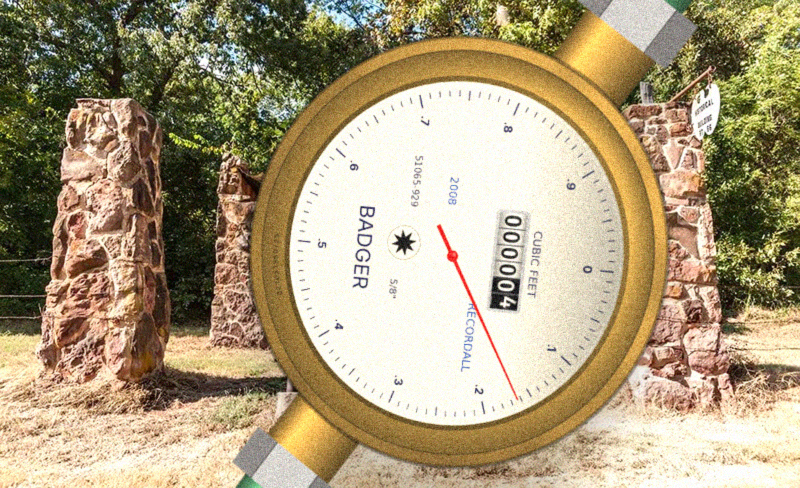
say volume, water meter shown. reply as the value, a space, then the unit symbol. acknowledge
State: 4.16 ft³
